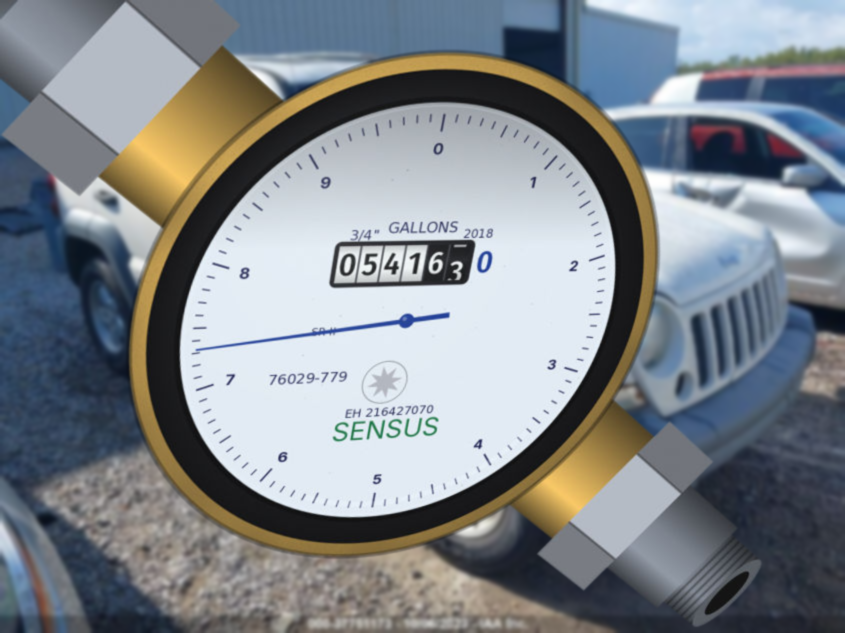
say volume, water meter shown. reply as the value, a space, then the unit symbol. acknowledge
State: 541627.3 gal
